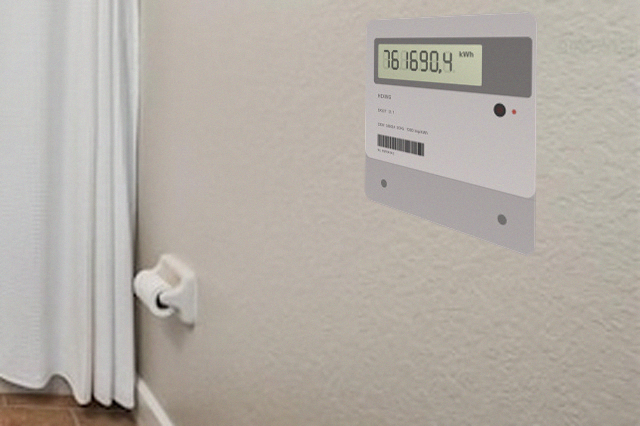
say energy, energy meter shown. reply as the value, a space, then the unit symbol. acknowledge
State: 761690.4 kWh
